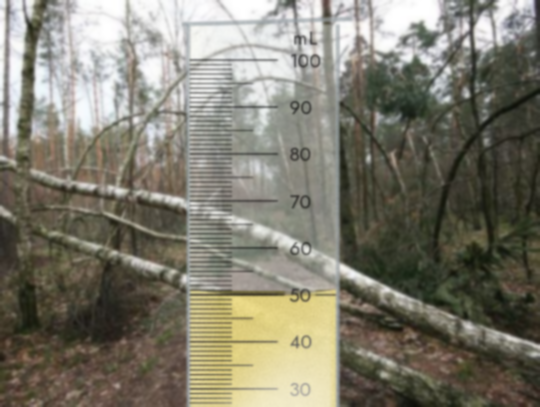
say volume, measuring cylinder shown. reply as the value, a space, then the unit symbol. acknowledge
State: 50 mL
